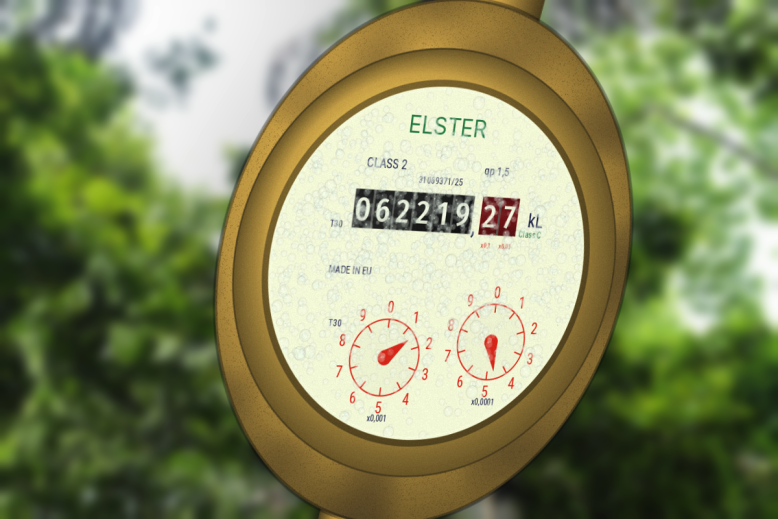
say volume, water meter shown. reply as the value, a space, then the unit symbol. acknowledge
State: 62219.2714 kL
